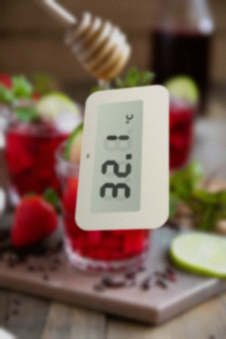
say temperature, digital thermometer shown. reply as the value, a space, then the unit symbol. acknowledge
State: 32.1 °C
